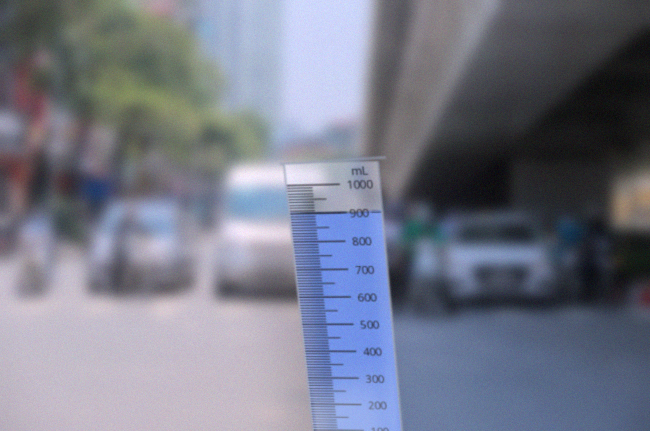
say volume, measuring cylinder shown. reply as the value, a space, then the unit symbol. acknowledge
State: 900 mL
